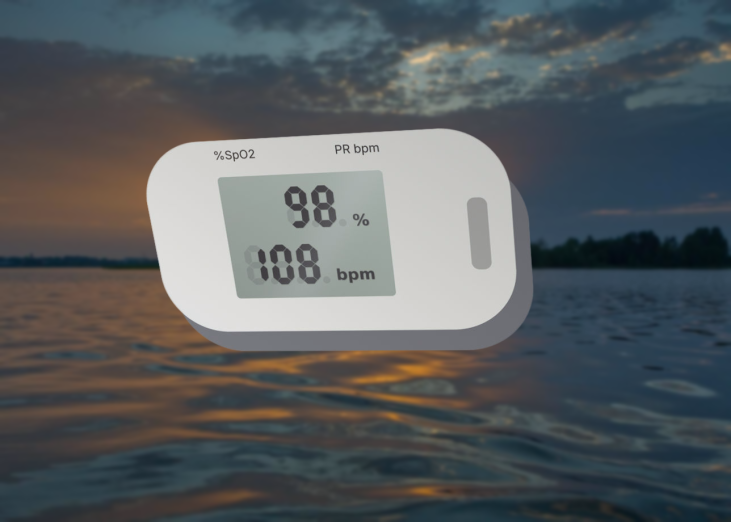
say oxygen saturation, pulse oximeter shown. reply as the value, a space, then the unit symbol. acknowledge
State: 98 %
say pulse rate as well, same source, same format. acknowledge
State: 108 bpm
